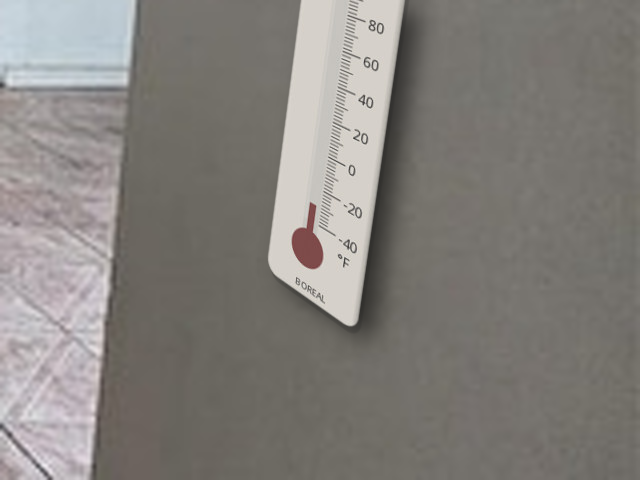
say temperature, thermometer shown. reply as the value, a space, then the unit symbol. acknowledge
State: -30 °F
